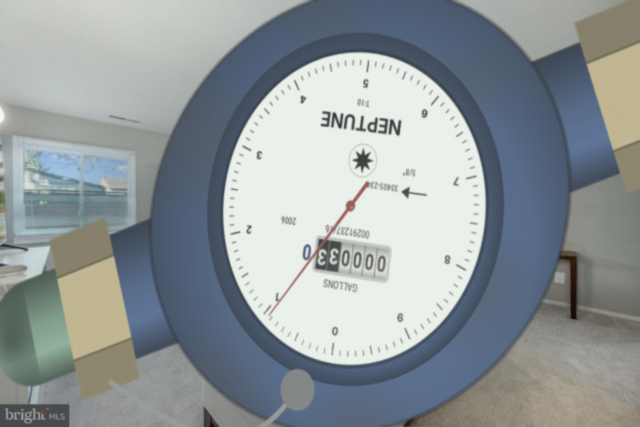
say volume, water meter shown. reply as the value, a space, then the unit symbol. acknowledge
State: 330.9 gal
